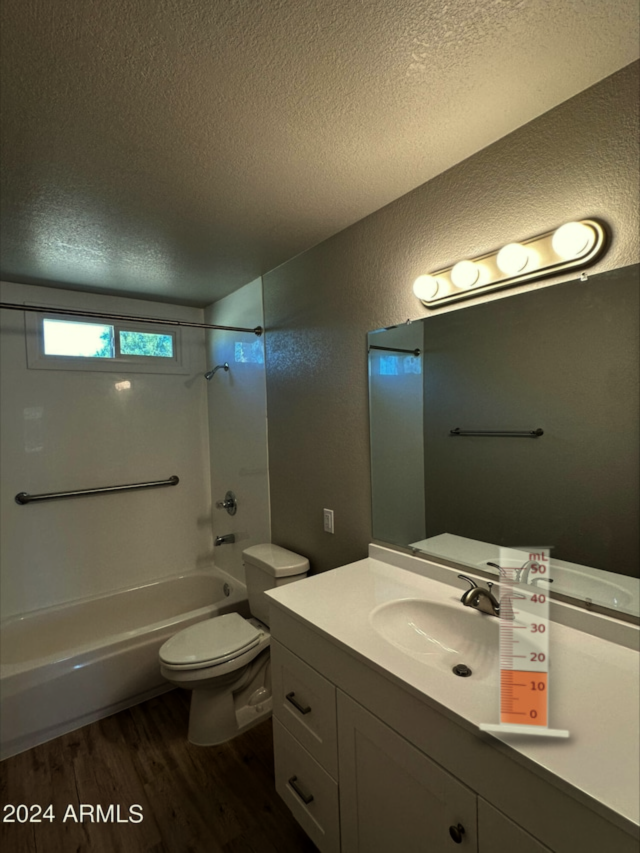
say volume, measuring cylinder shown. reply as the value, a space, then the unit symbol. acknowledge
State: 15 mL
